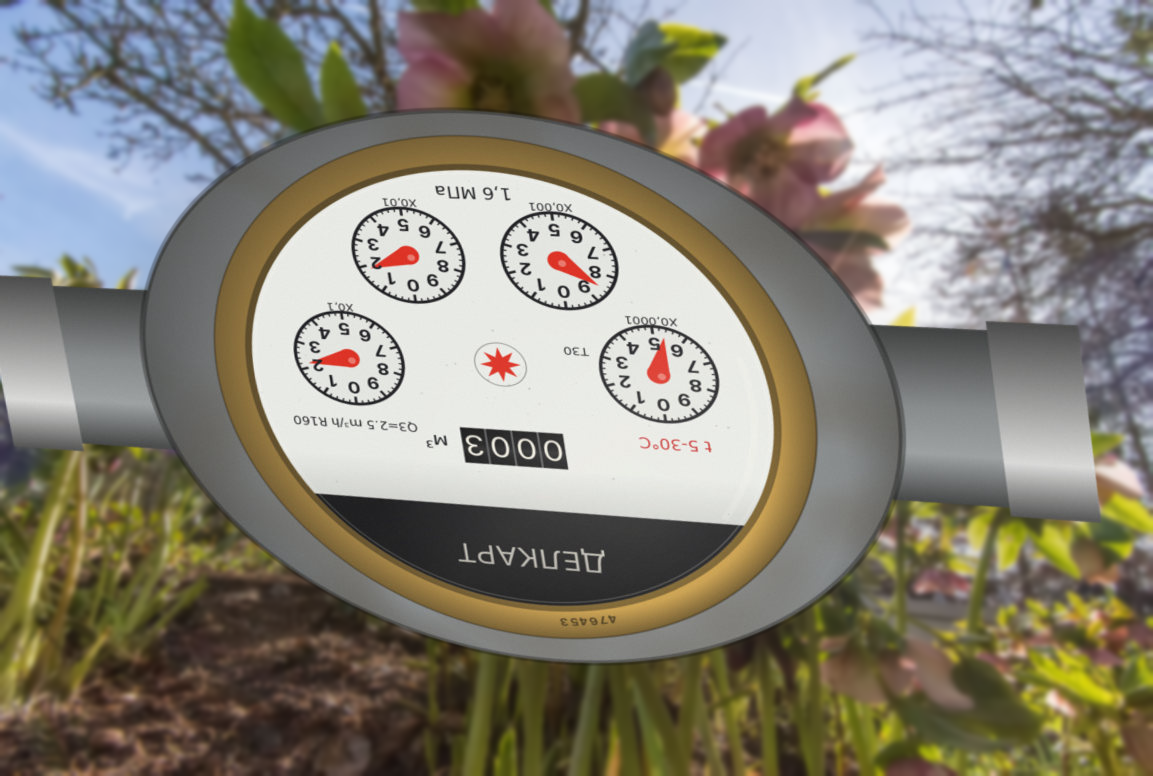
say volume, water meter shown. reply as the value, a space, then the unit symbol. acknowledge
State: 3.2185 m³
